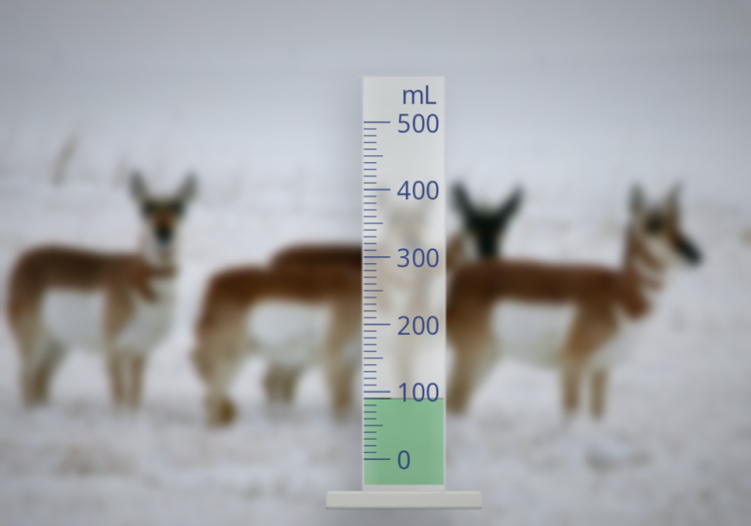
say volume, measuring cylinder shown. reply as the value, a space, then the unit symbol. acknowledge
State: 90 mL
